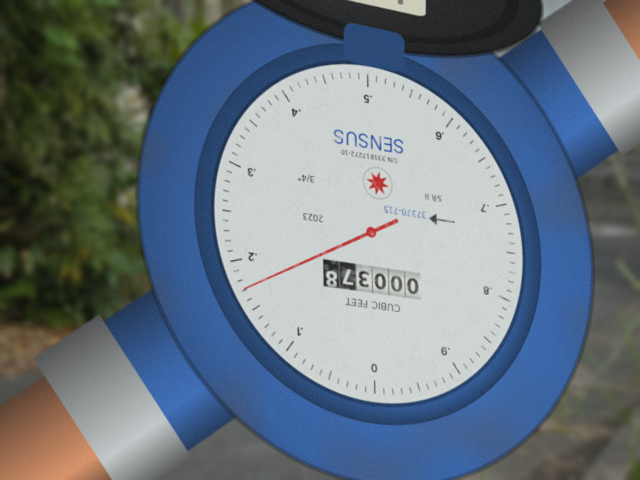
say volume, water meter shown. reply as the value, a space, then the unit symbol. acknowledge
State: 378.17 ft³
